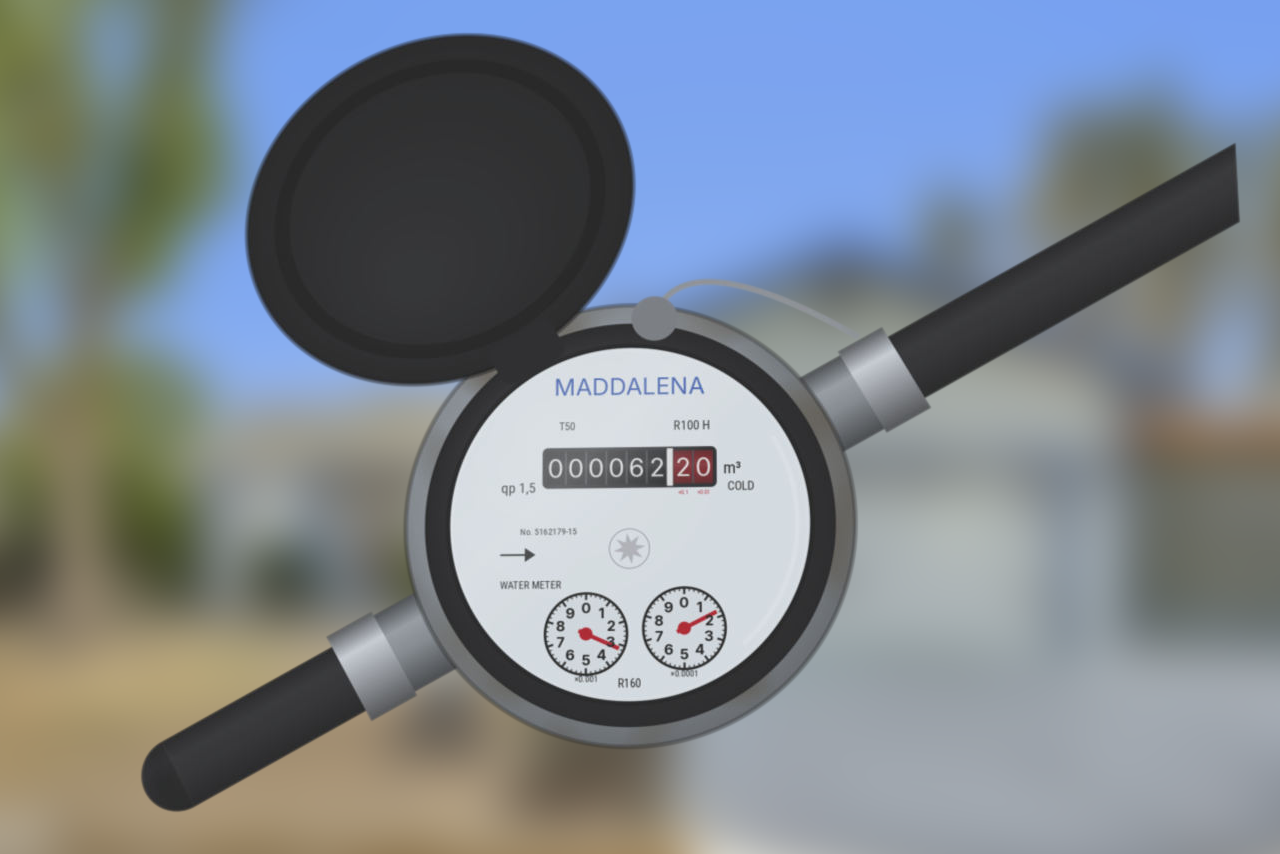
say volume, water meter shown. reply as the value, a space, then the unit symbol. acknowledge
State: 62.2031 m³
